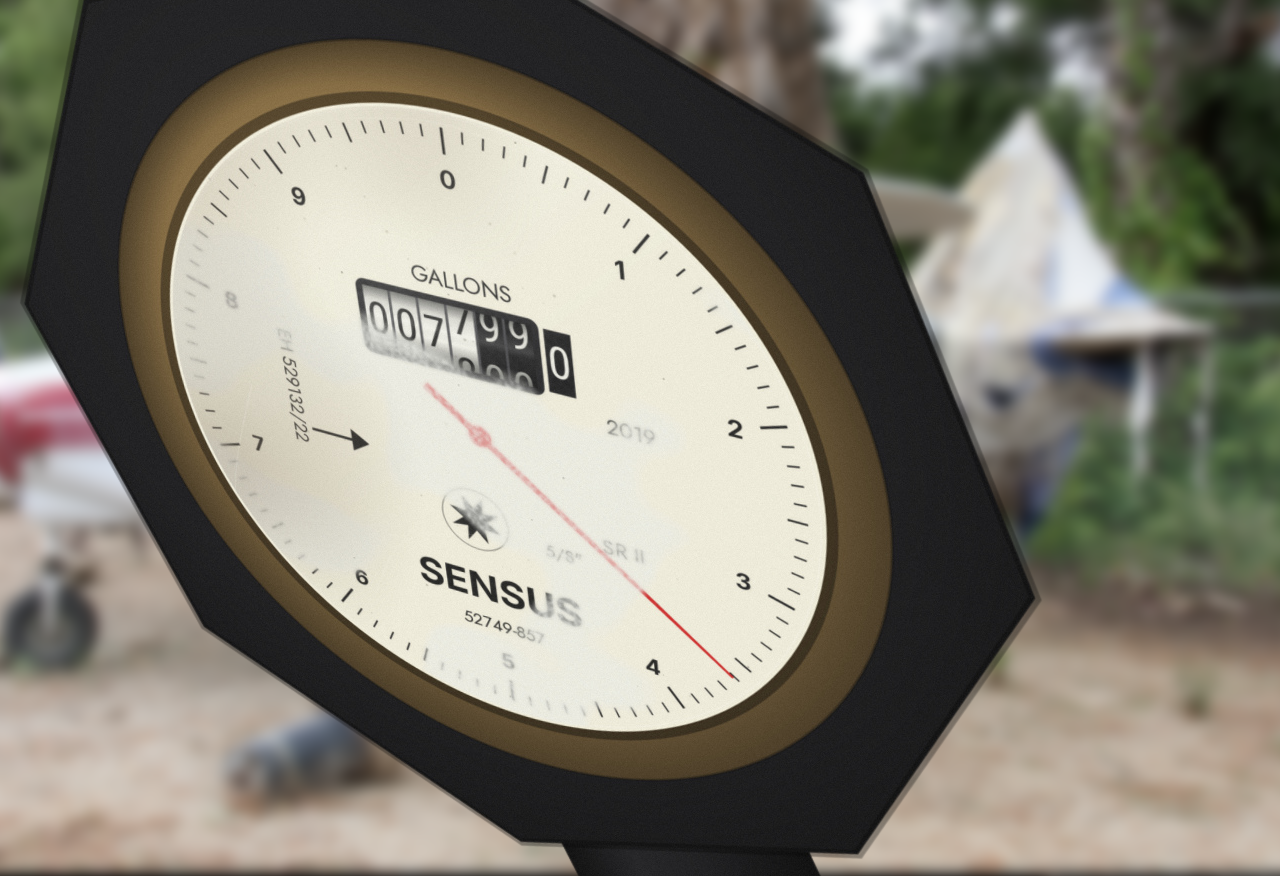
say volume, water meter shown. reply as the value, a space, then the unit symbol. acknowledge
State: 77993.6 gal
